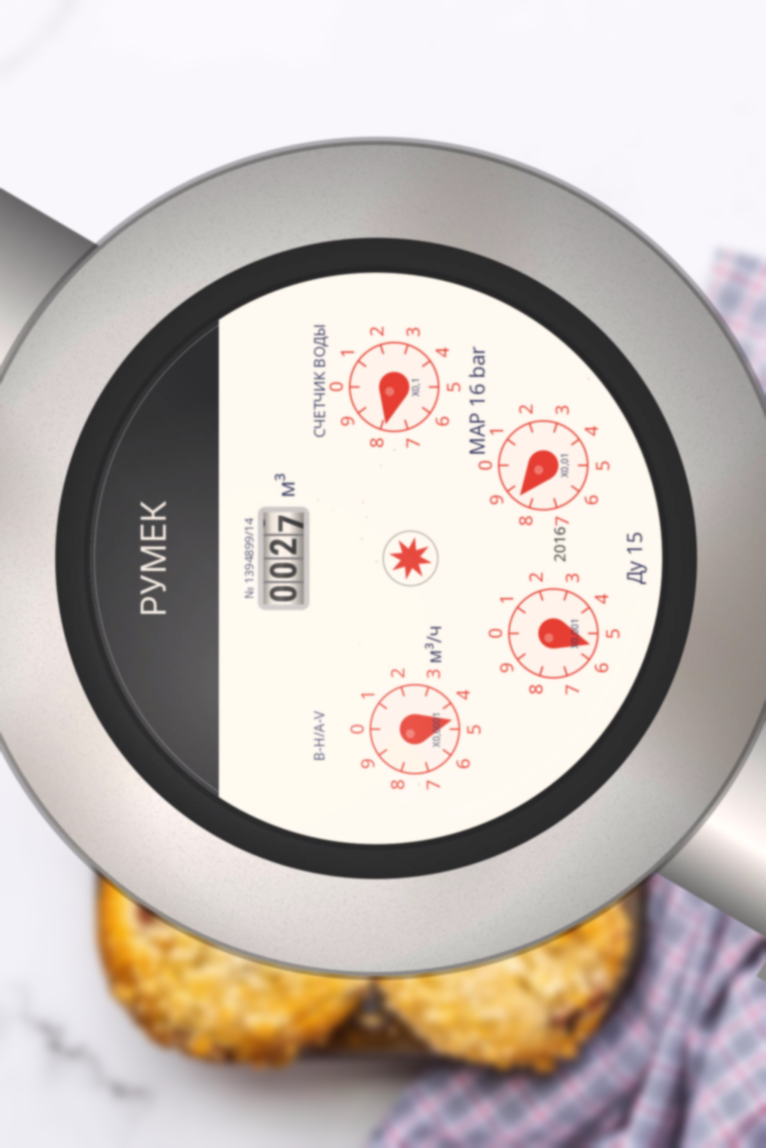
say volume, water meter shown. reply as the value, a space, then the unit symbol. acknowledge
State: 26.7854 m³
